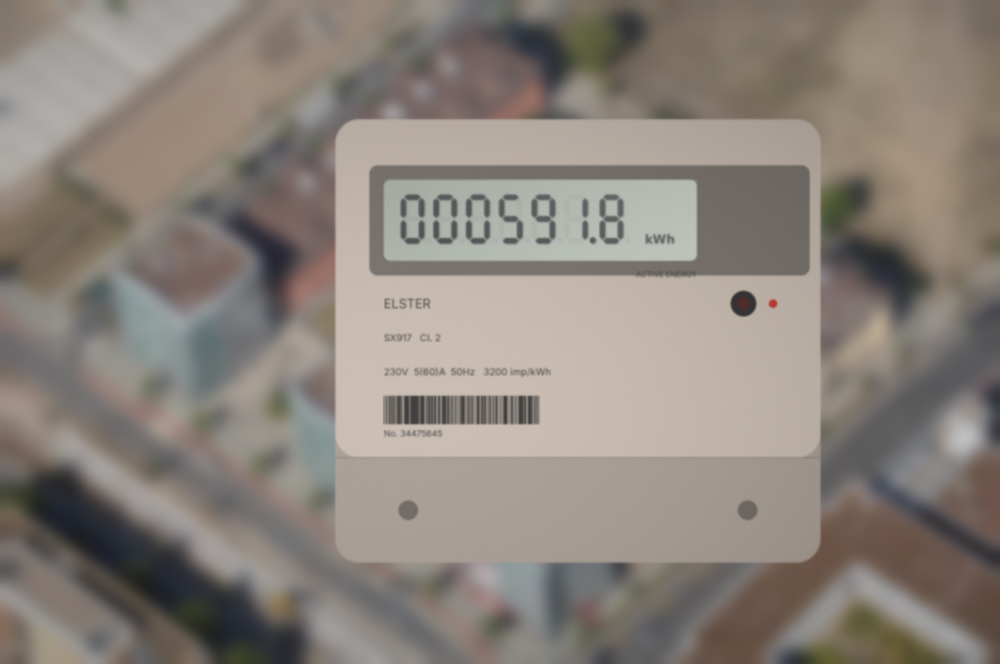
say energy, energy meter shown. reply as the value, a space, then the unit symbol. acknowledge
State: 591.8 kWh
